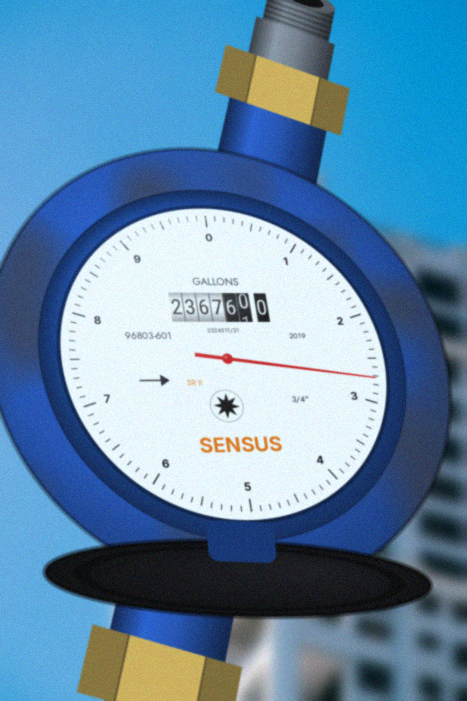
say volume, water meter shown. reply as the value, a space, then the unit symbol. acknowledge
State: 2367602.7 gal
